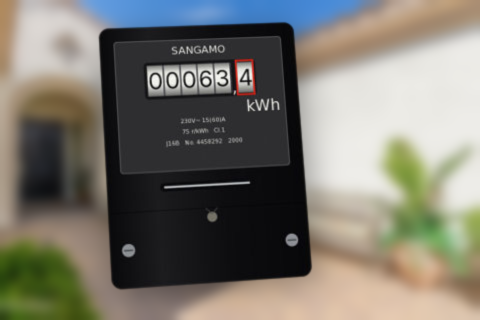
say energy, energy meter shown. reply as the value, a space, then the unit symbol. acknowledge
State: 63.4 kWh
